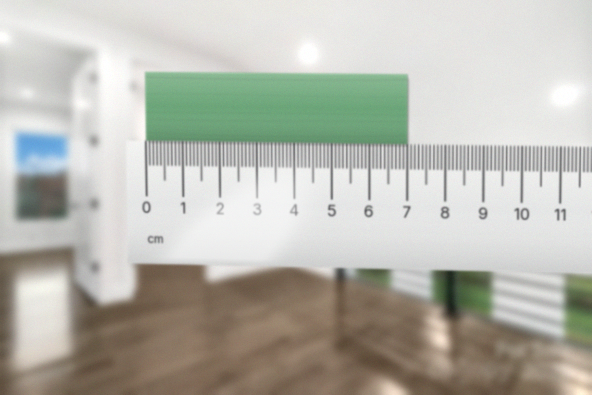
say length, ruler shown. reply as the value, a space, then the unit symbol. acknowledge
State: 7 cm
